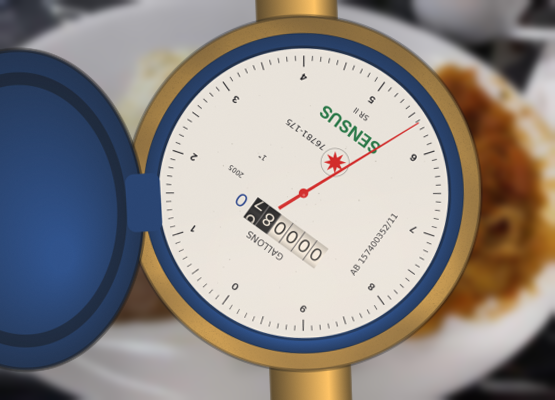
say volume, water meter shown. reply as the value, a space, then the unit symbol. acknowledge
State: 865.6 gal
